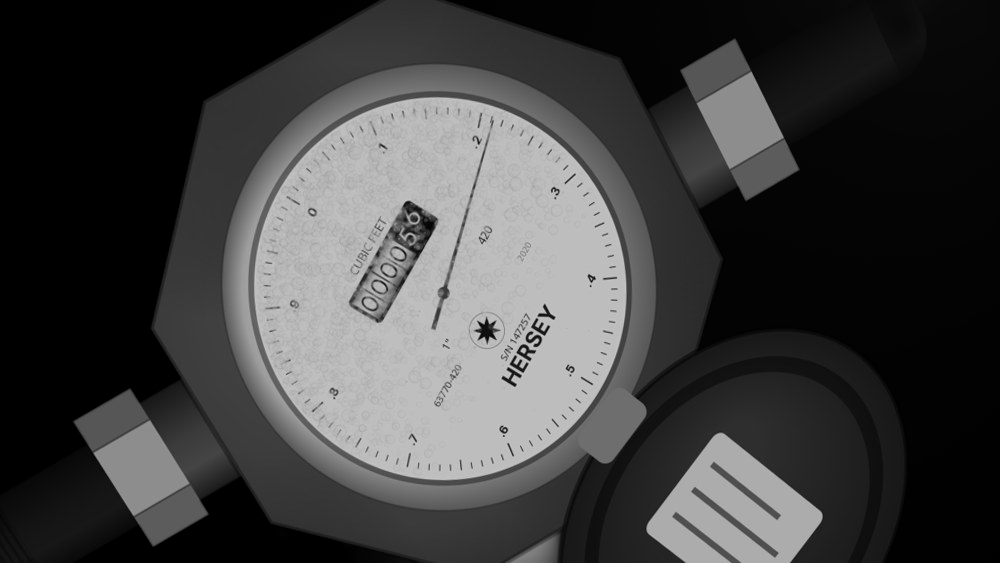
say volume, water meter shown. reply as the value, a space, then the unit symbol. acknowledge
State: 56.21 ft³
